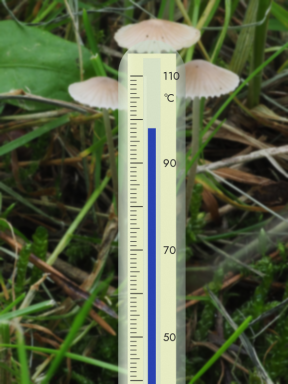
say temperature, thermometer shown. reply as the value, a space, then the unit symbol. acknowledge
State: 98 °C
